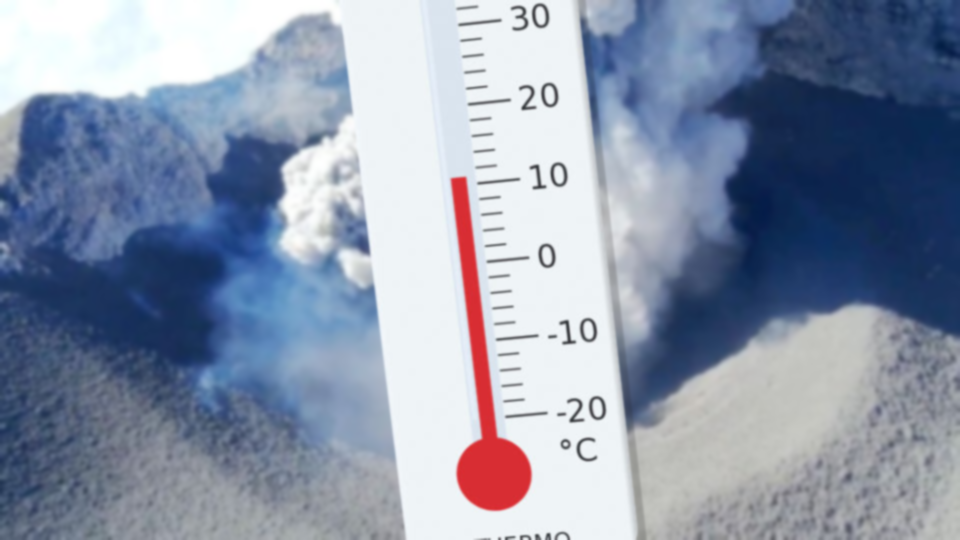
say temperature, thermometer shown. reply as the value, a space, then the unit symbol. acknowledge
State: 11 °C
